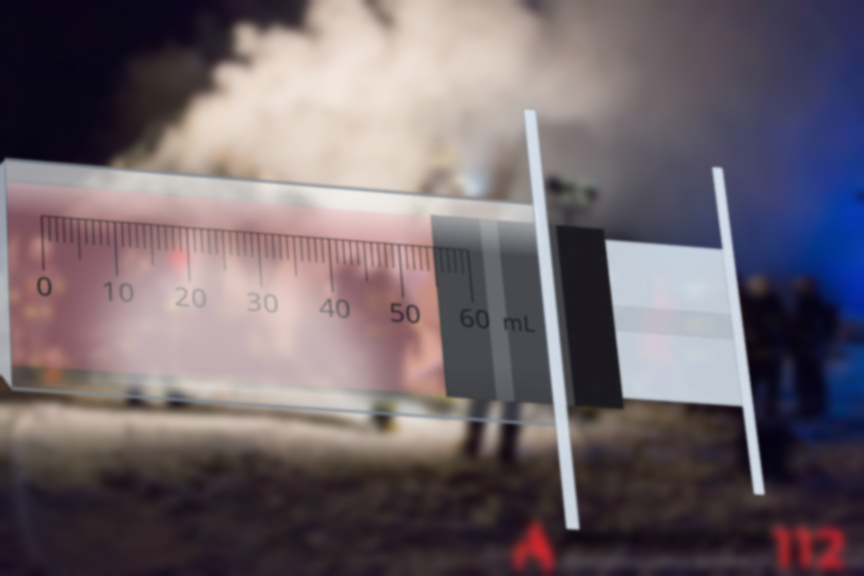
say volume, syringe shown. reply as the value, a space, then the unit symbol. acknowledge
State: 55 mL
